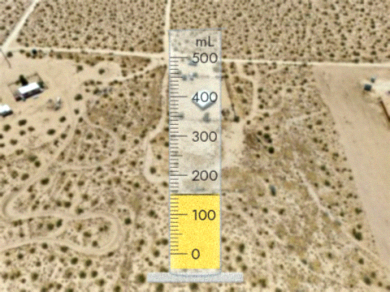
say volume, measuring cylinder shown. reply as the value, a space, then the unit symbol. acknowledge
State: 150 mL
